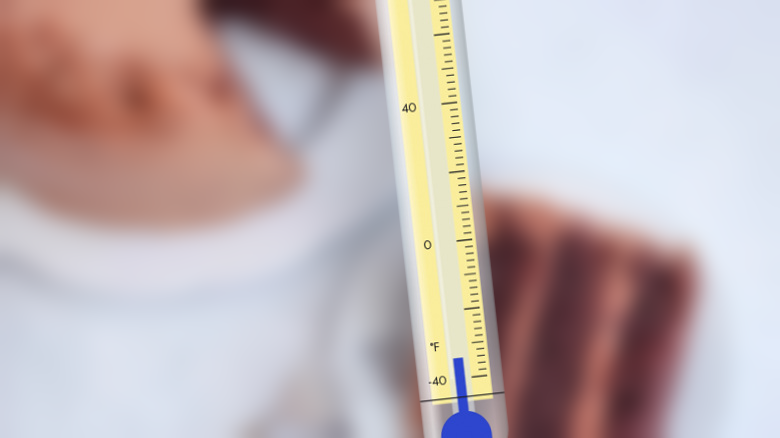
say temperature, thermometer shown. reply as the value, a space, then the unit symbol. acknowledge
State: -34 °F
